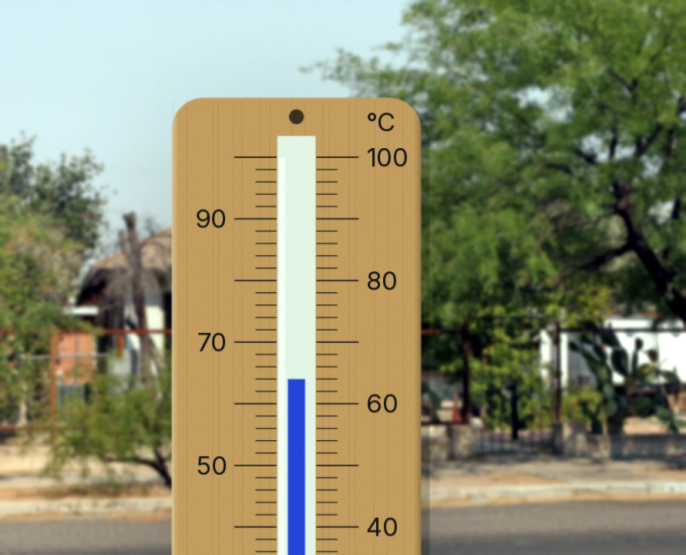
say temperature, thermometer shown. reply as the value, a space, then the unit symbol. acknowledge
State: 64 °C
